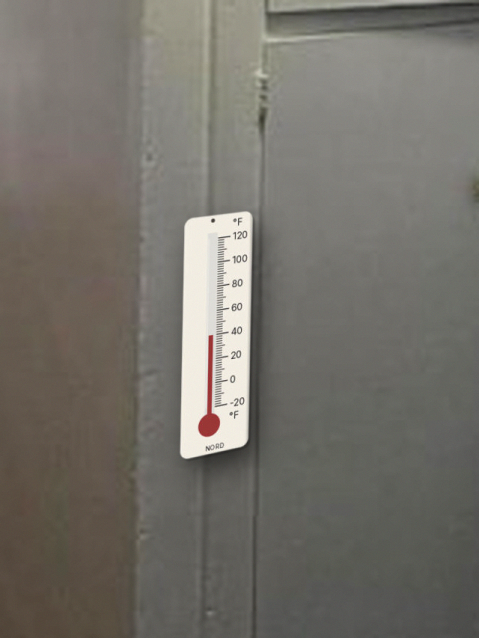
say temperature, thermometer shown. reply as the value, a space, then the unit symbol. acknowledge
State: 40 °F
